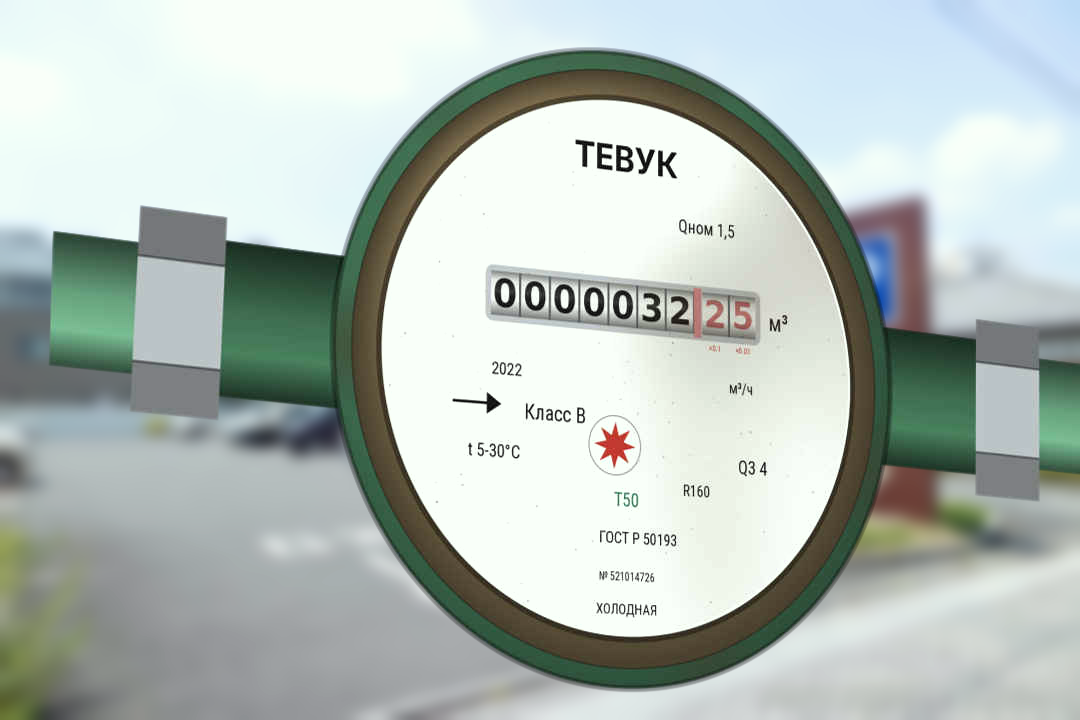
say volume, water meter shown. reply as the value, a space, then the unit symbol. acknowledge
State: 32.25 m³
